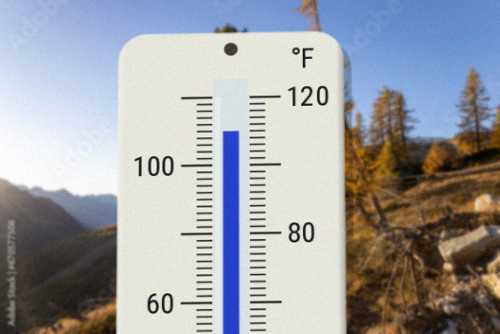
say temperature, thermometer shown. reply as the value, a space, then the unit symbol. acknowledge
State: 110 °F
